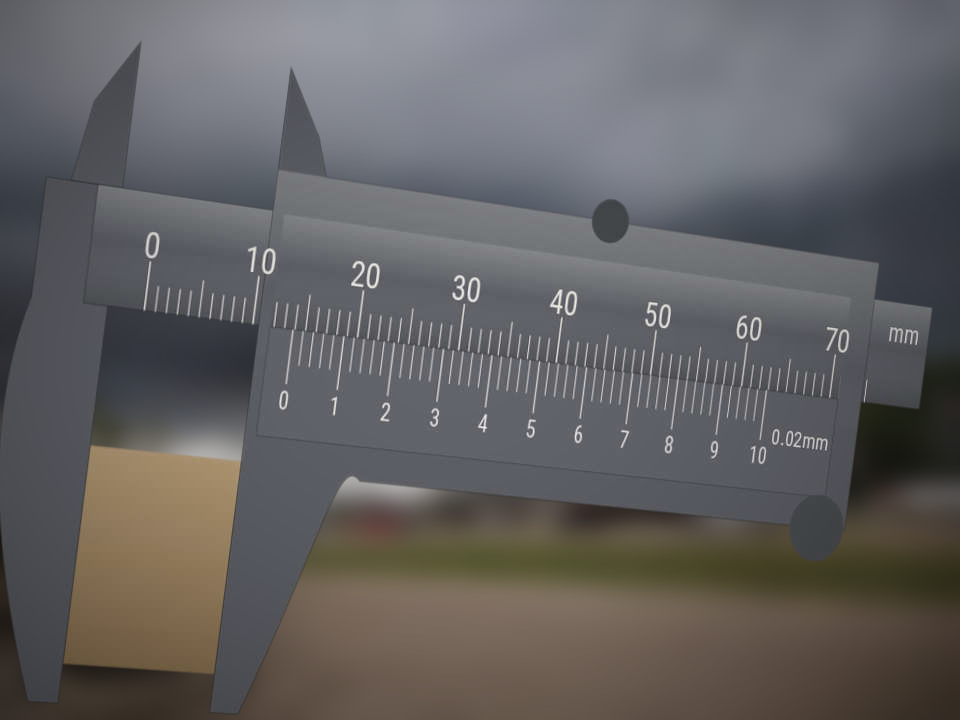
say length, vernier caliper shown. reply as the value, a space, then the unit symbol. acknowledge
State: 13.8 mm
